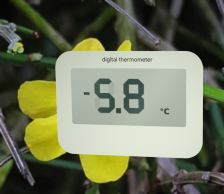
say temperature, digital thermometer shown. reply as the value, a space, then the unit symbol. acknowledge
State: -5.8 °C
